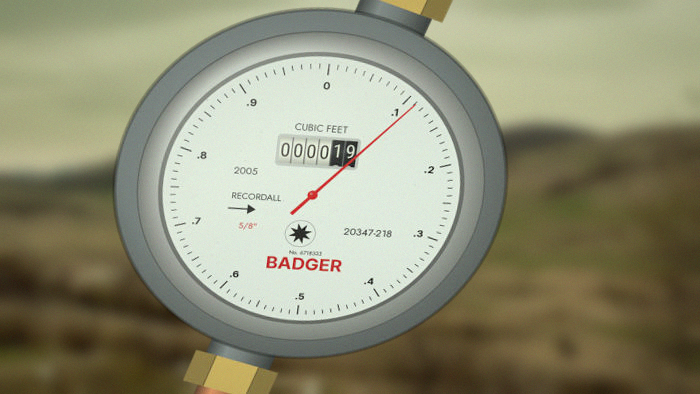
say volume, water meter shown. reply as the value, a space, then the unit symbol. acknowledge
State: 19.11 ft³
